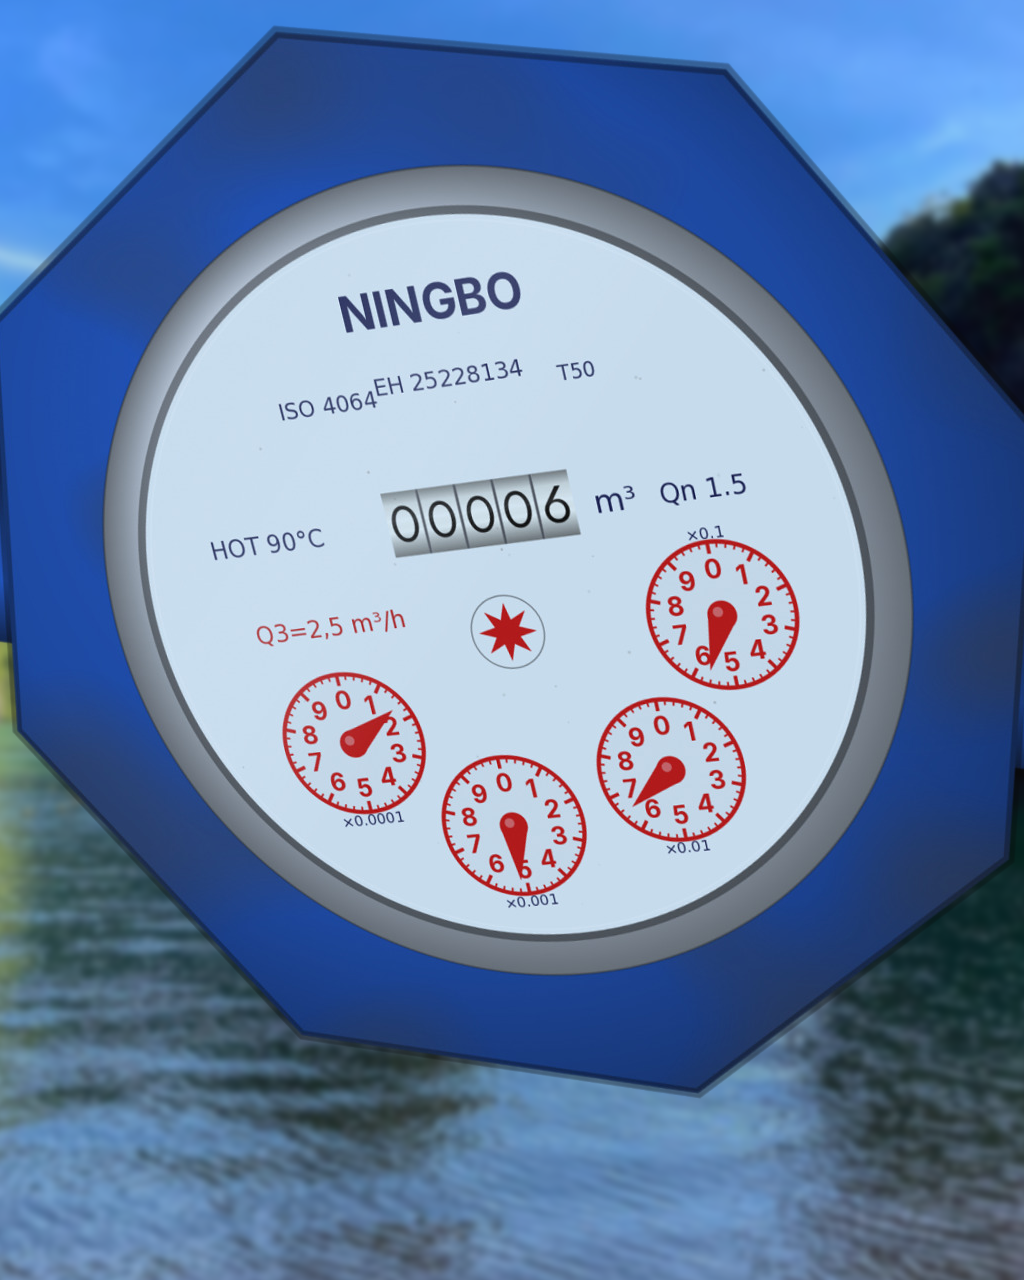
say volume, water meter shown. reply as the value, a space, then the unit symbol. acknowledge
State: 6.5651 m³
